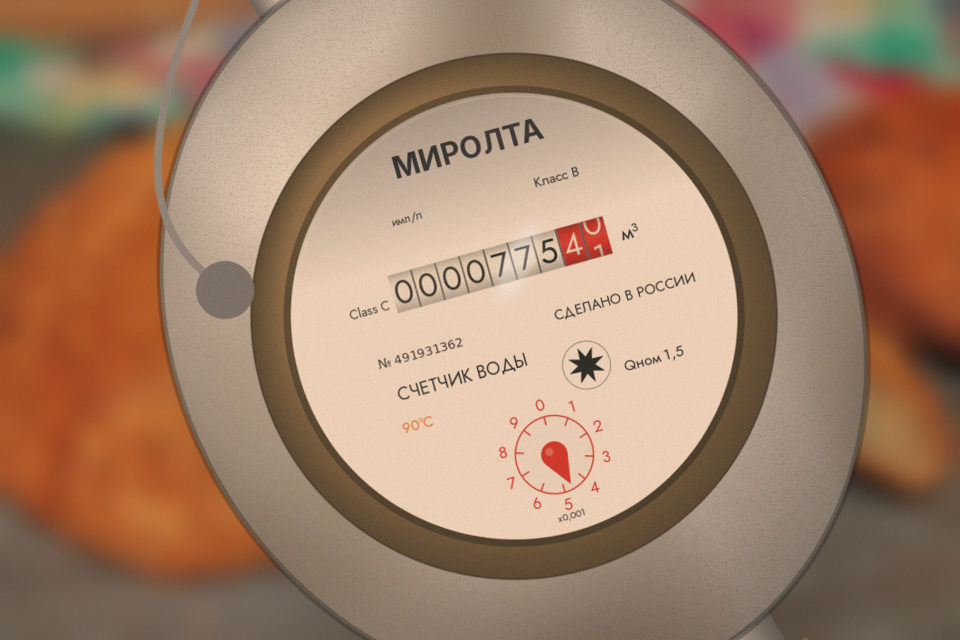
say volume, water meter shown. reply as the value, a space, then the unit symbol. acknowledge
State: 775.404 m³
